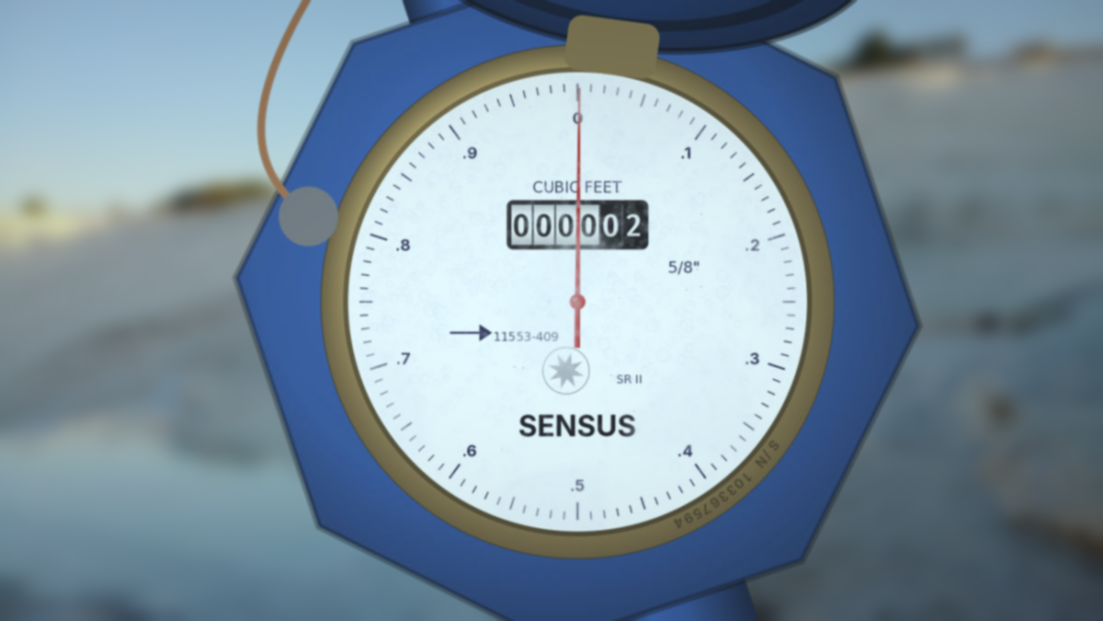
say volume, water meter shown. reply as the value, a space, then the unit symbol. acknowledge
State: 2.00 ft³
